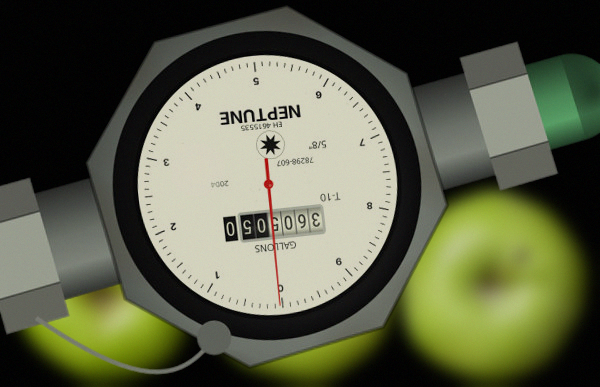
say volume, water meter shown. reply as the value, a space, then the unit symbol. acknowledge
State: 3605050.0 gal
